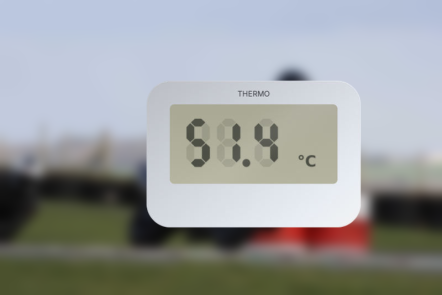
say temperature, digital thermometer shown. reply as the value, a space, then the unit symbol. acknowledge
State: 51.4 °C
